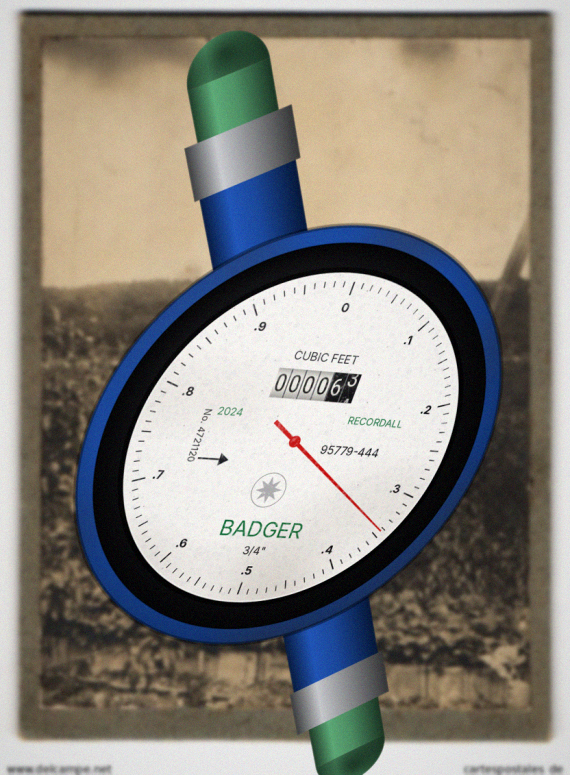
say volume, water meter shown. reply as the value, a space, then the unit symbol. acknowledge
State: 63.34 ft³
